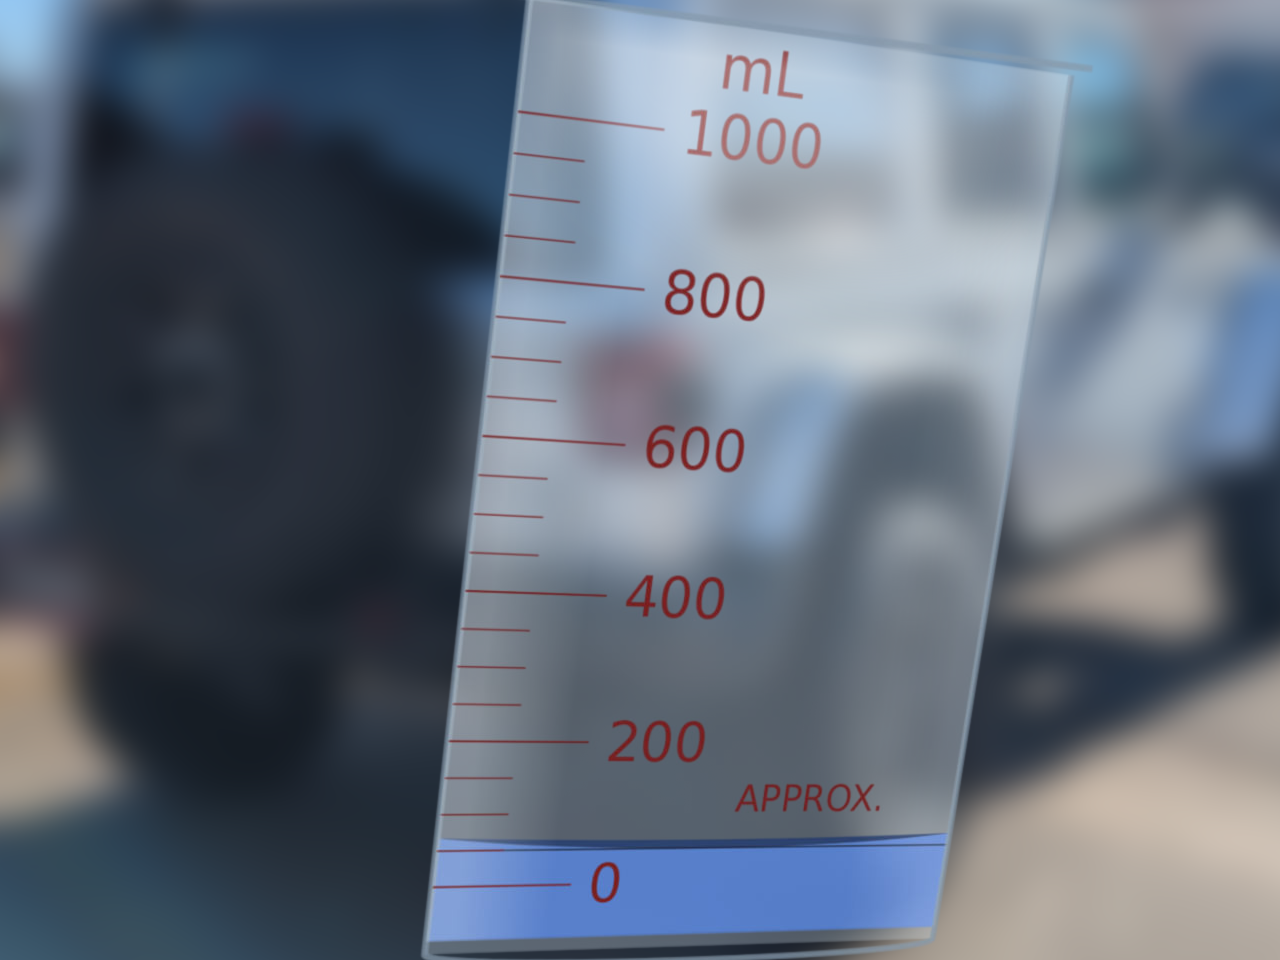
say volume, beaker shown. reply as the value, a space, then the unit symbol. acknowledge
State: 50 mL
